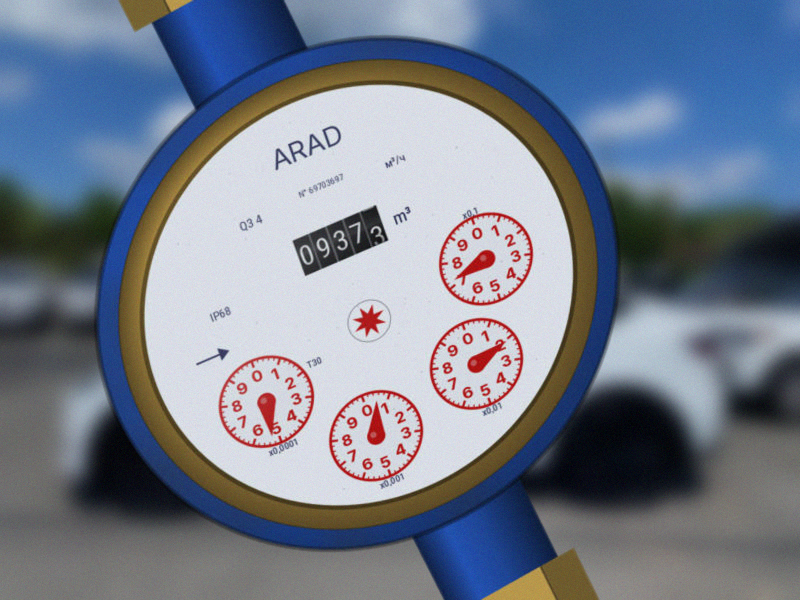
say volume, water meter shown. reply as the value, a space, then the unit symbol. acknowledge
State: 9372.7205 m³
